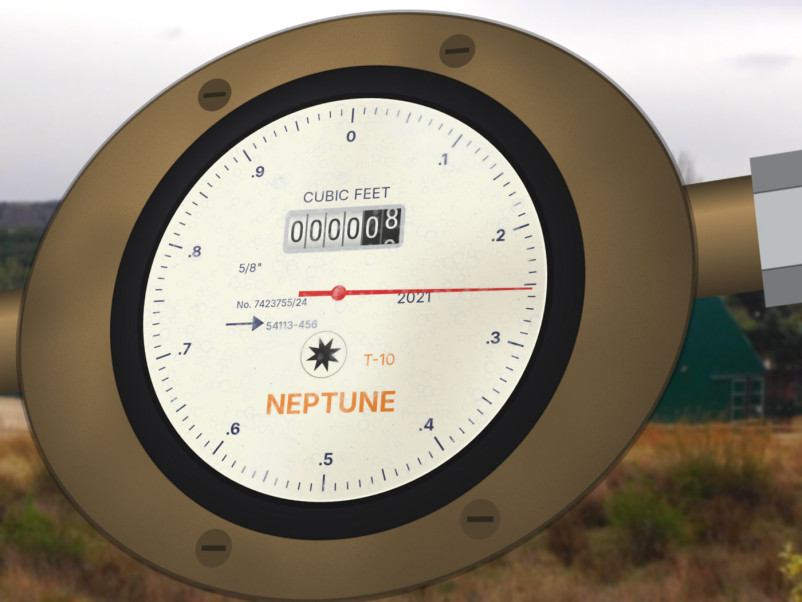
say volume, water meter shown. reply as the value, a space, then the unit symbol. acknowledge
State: 8.25 ft³
